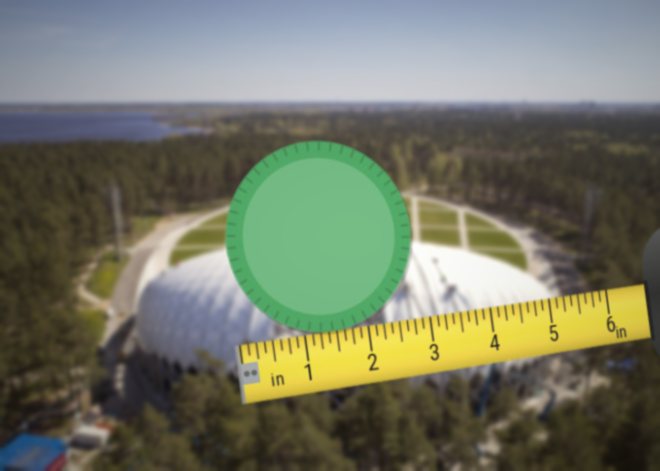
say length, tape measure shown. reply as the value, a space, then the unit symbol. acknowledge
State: 2.875 in
